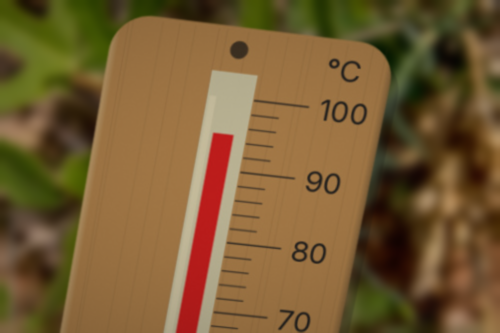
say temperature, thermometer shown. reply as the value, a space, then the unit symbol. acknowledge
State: 95 °C
